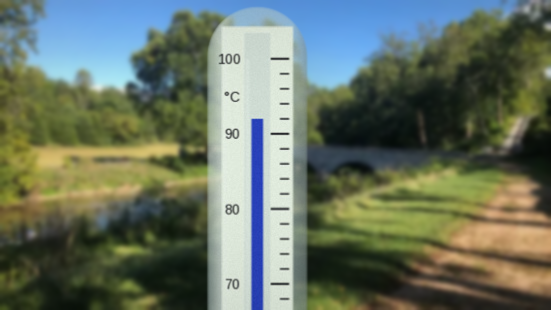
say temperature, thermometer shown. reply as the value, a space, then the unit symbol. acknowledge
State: 92 °C
